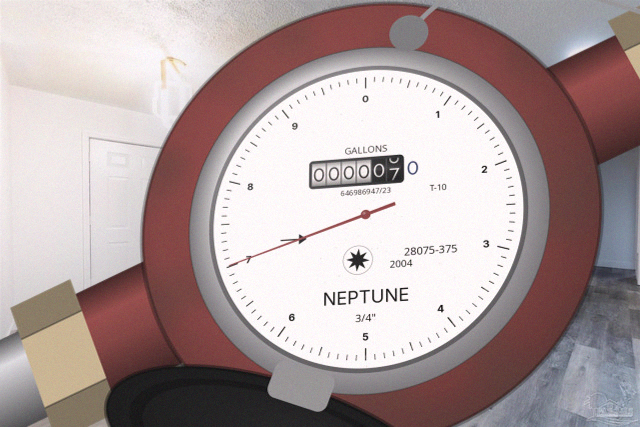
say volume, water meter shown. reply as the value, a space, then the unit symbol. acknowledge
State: 67.0 gal
